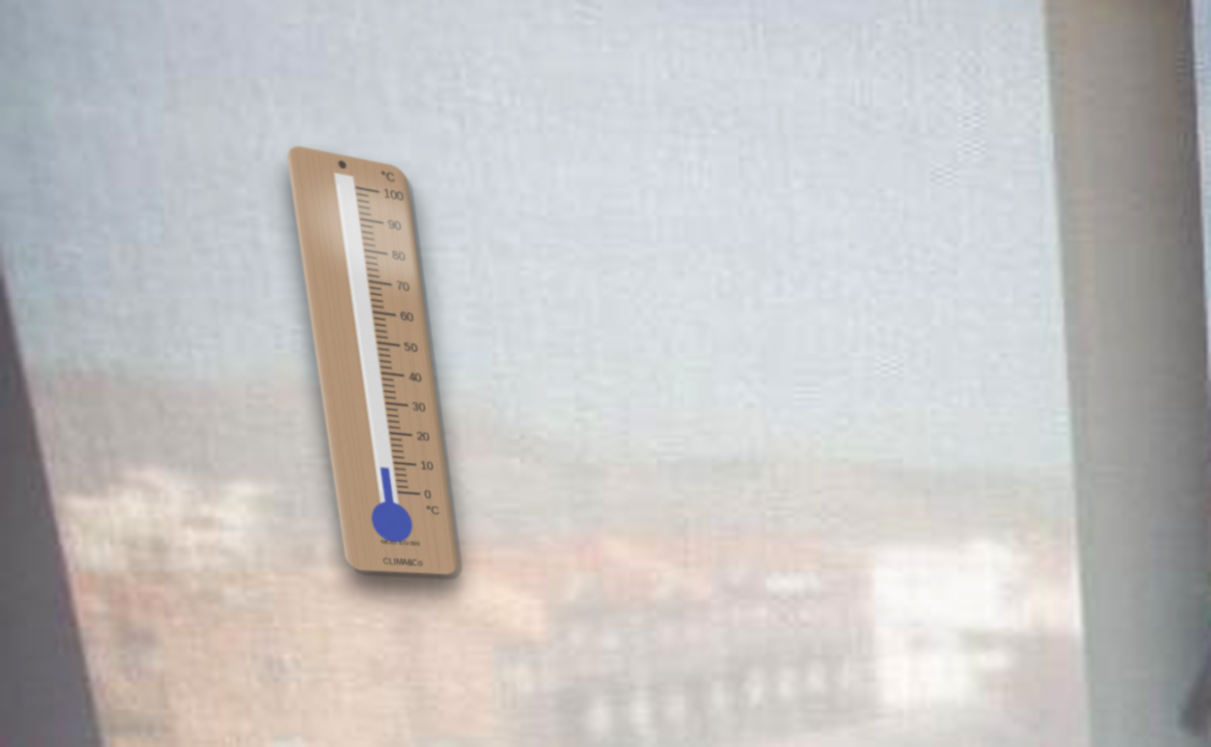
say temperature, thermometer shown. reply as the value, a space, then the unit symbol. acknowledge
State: 8 °C
